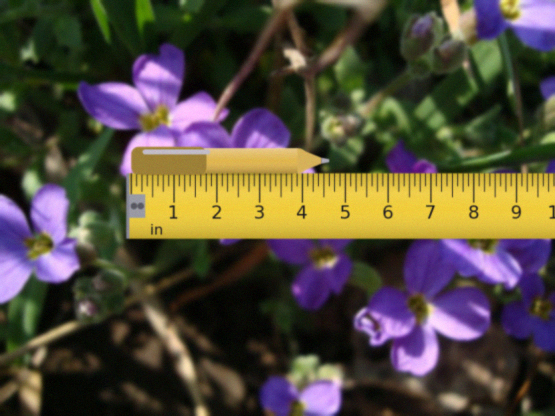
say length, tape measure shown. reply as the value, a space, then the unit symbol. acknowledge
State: 4.625 in
